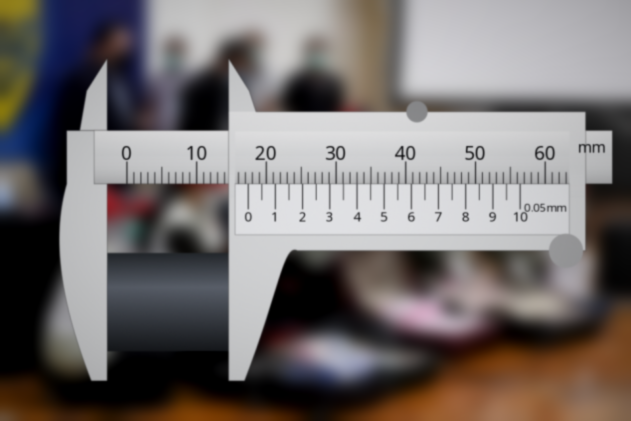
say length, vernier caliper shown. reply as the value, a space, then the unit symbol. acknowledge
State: 17.4 mm
